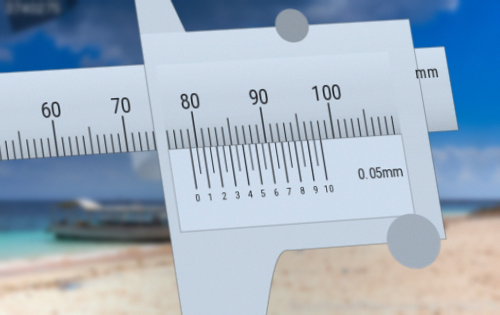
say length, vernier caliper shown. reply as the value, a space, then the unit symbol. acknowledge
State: 79.0 mm
